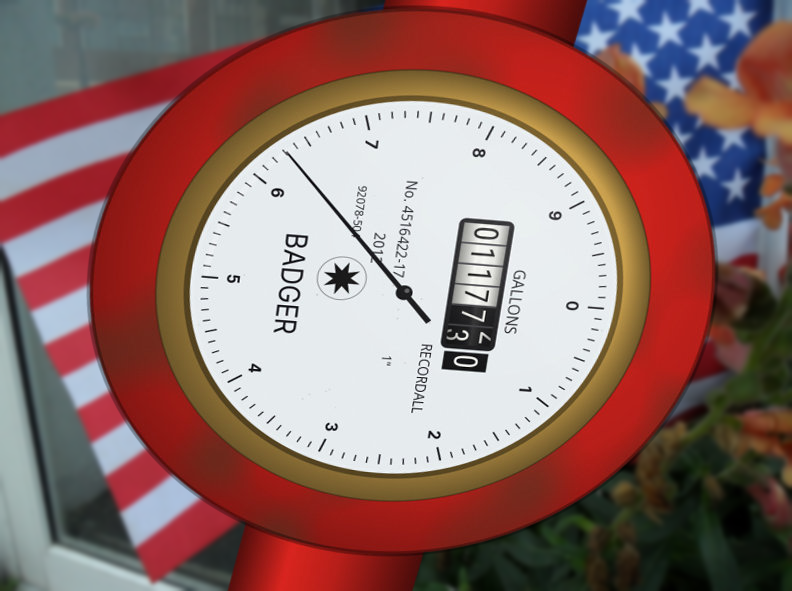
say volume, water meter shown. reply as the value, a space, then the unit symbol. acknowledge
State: 117726.3 gal
